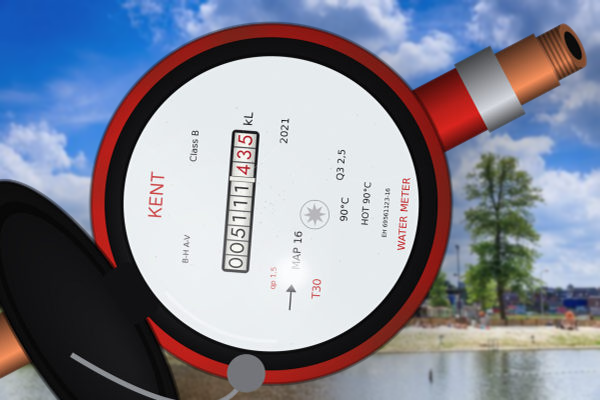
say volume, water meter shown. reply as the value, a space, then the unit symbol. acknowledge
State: 5111.435 kL
